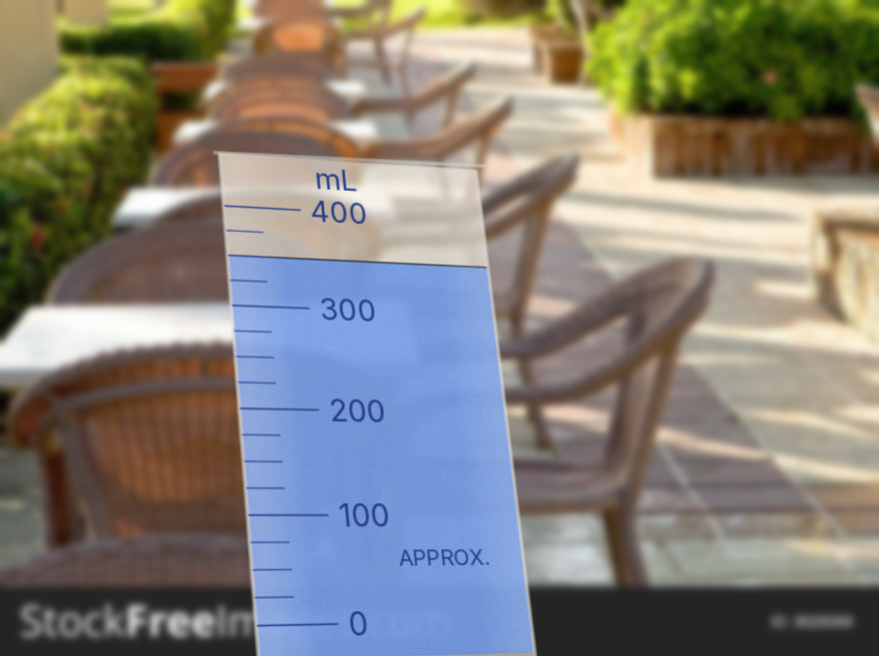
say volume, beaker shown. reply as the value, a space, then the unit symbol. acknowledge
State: 350 mL
